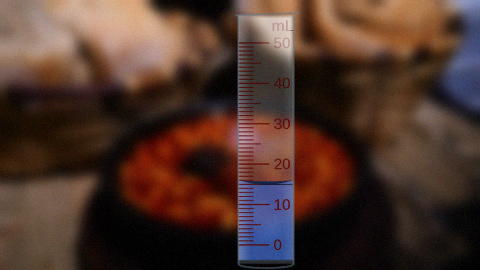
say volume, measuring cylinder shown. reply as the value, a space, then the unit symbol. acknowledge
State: 15 mL
